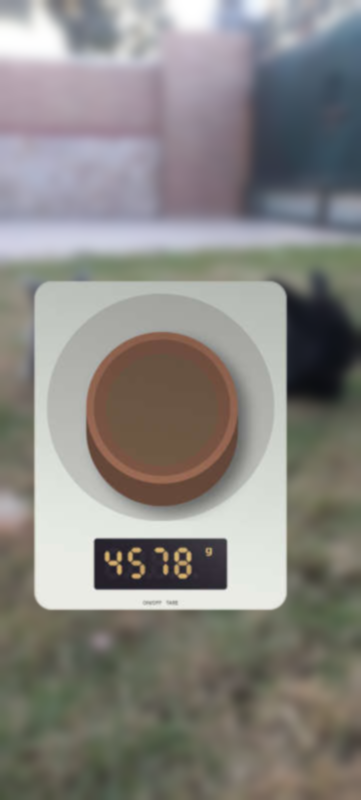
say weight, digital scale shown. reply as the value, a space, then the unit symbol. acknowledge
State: 4578 g
